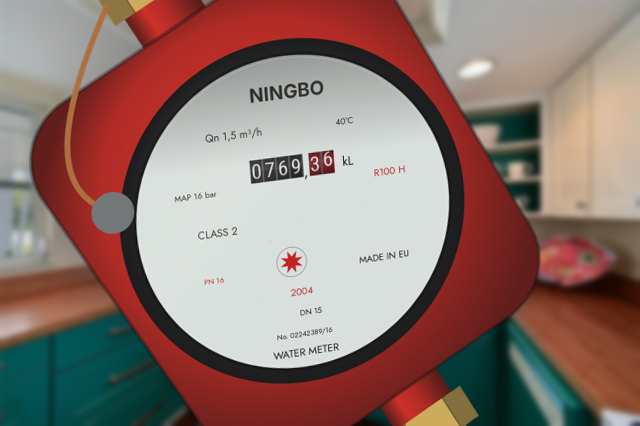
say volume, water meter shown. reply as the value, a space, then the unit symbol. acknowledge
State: 769.36 kL
